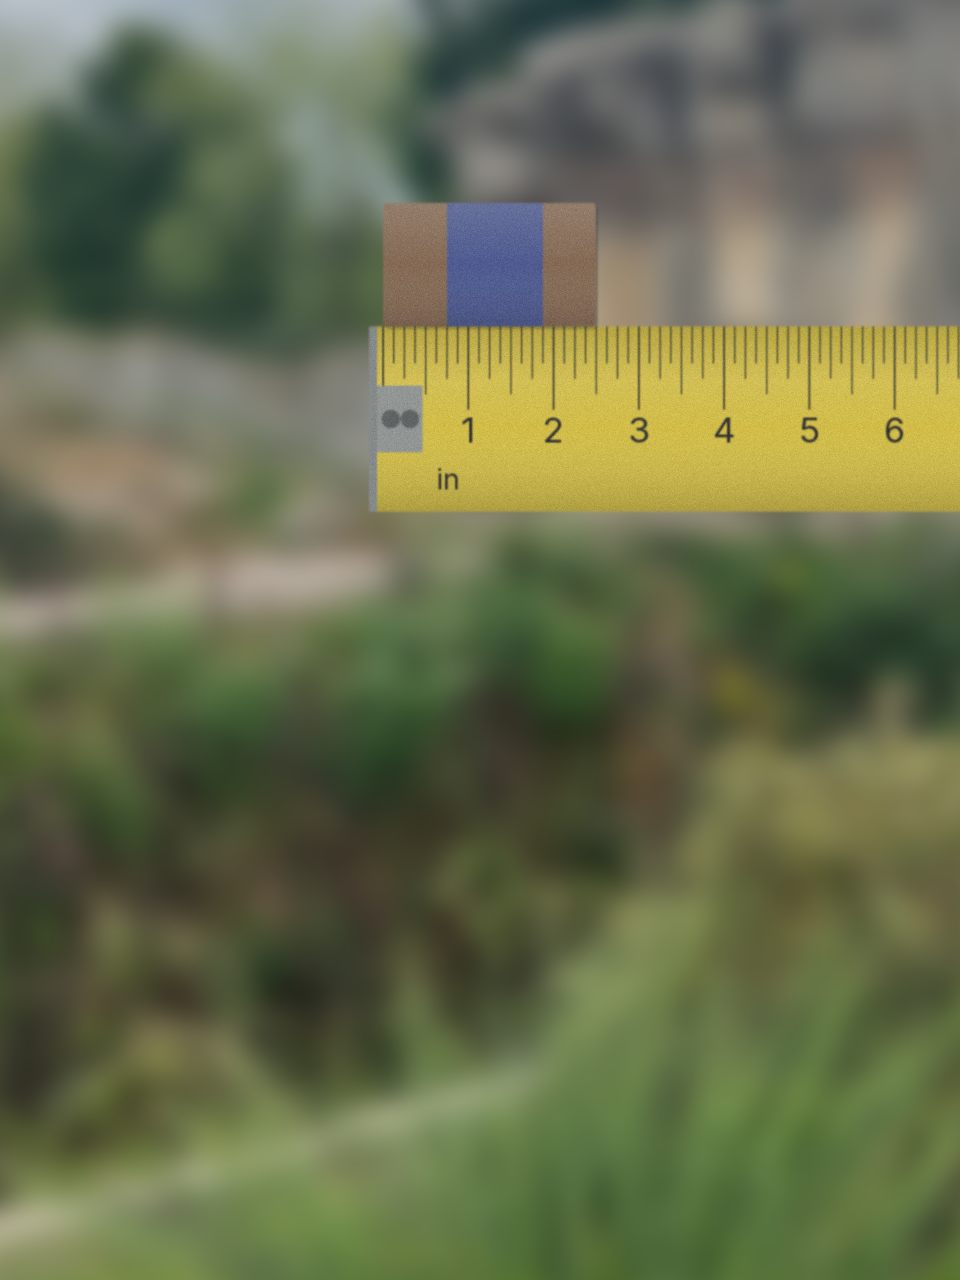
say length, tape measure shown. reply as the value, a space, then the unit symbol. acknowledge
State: 2.5 in
